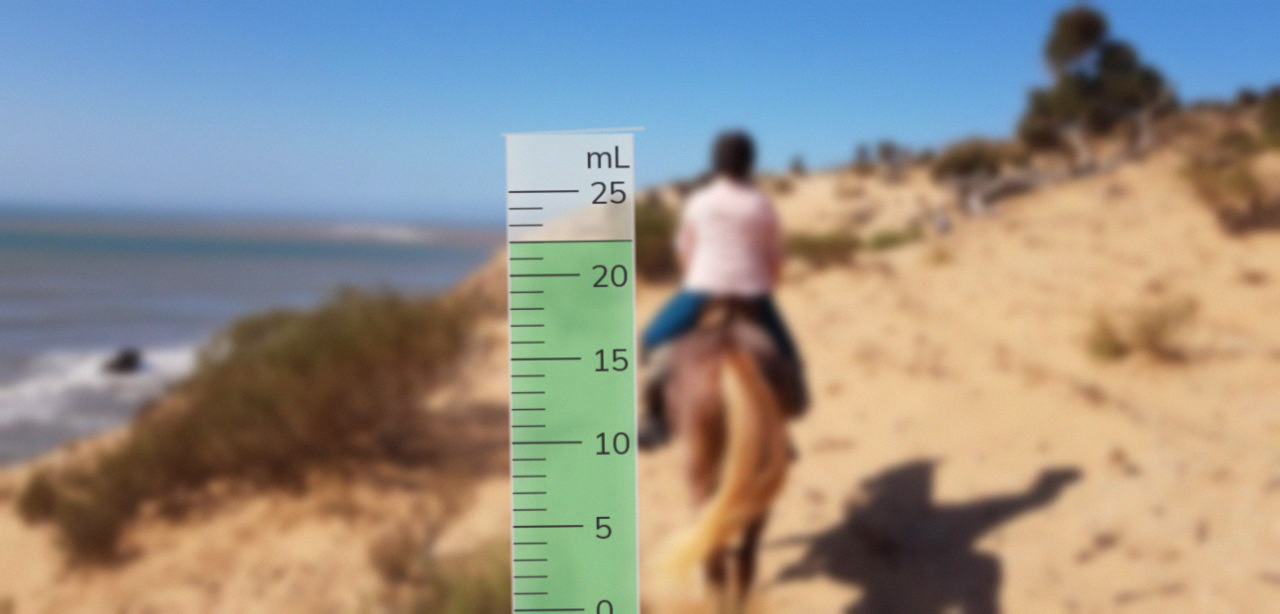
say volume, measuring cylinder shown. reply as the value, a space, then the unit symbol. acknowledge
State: 22 mL
